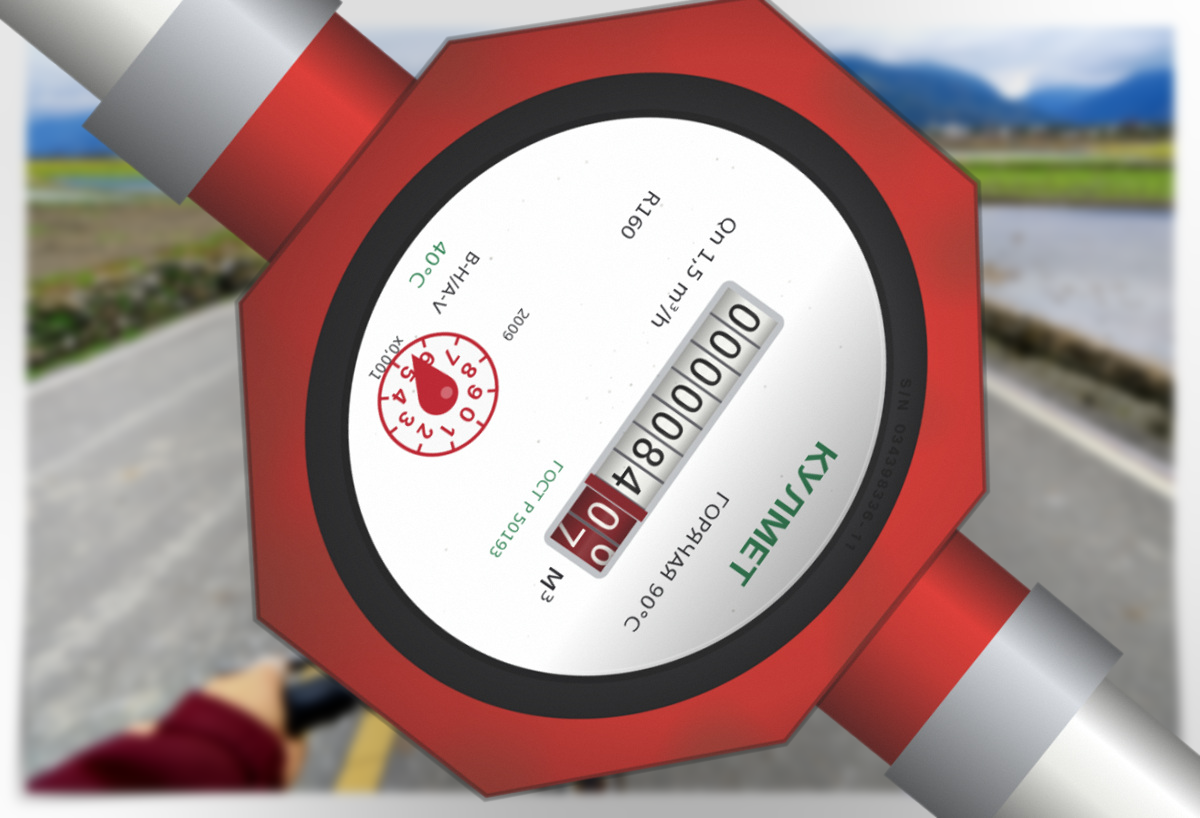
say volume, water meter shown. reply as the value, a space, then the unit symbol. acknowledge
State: 84.065 m³
